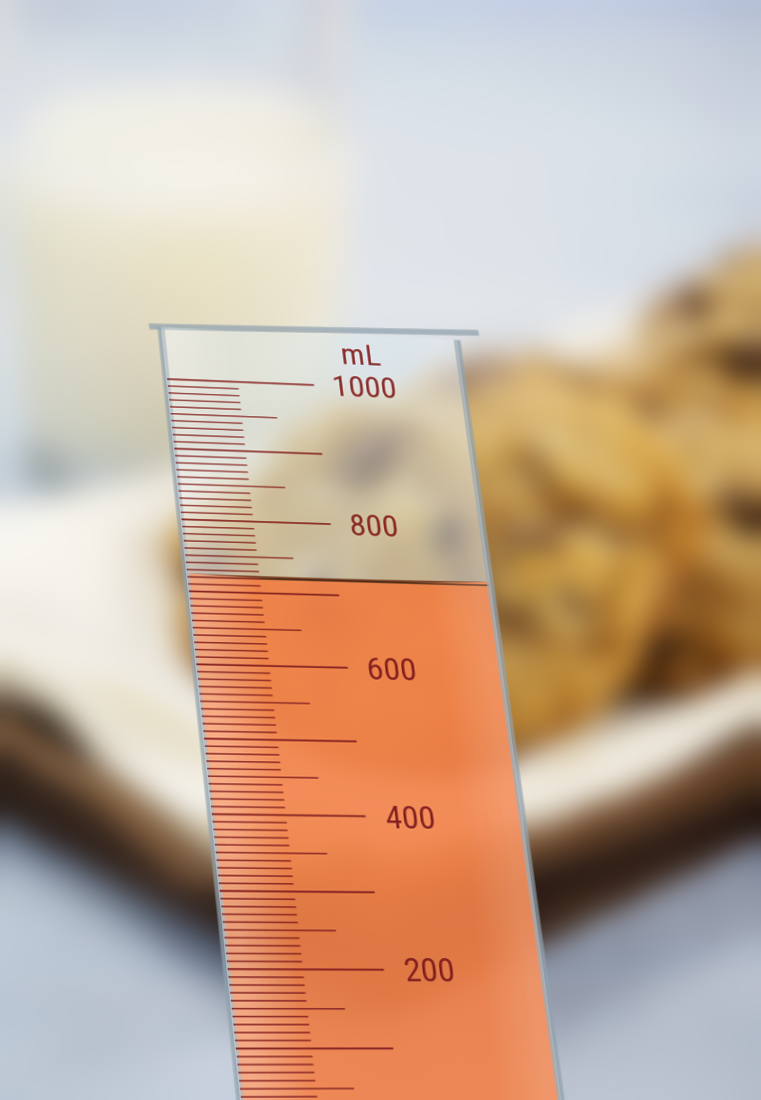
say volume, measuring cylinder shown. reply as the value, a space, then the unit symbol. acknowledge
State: 720 mL
